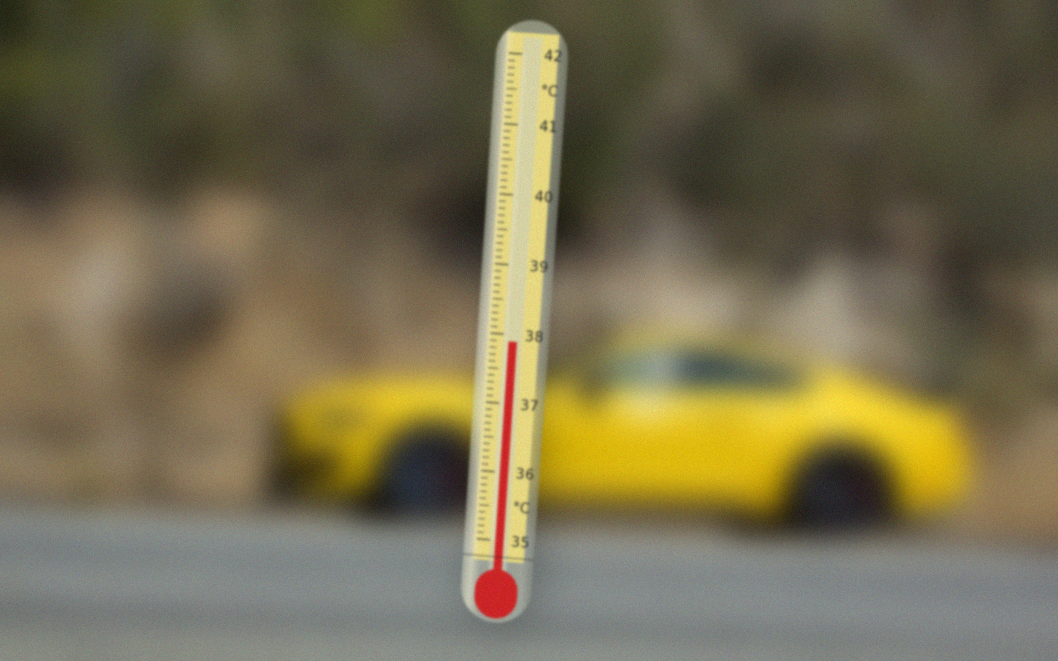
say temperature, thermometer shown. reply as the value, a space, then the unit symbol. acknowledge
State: 37.9 °C
